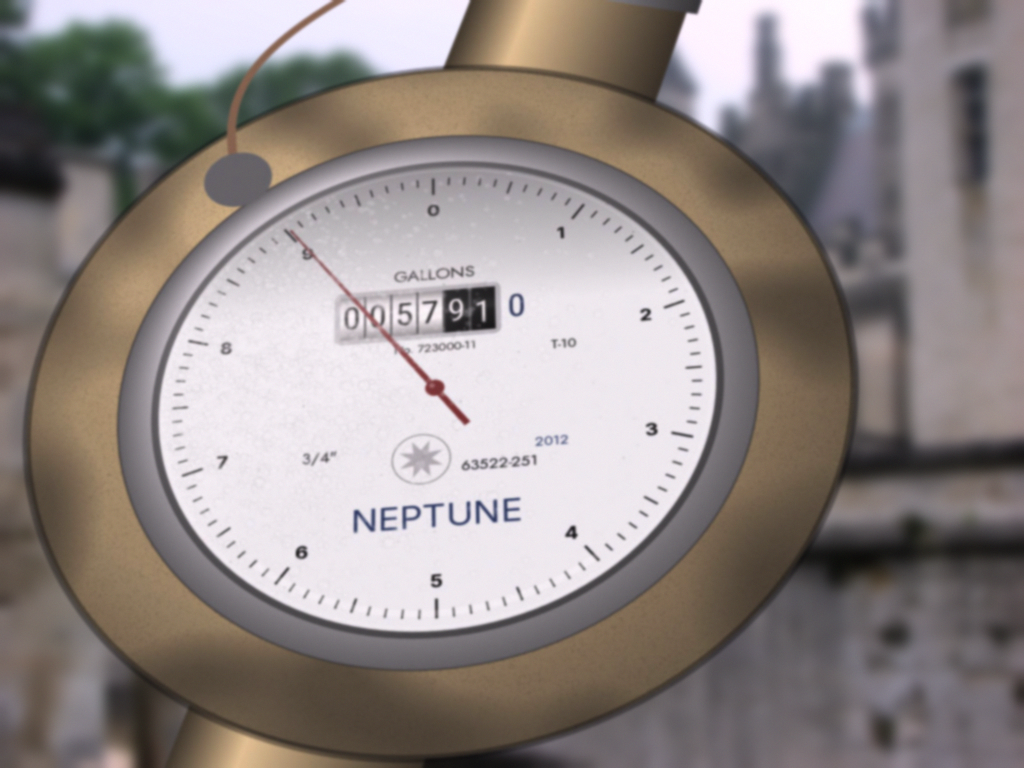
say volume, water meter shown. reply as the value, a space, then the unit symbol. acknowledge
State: 57909.0 gal
